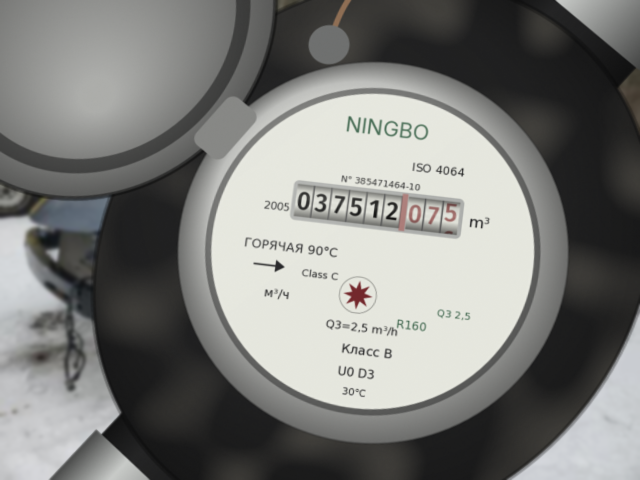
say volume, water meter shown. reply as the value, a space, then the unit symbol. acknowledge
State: 37512.075 m³
